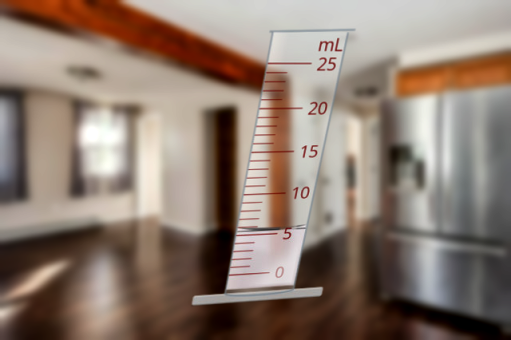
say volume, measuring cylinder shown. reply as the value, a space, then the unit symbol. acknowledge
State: 5.5 mL
